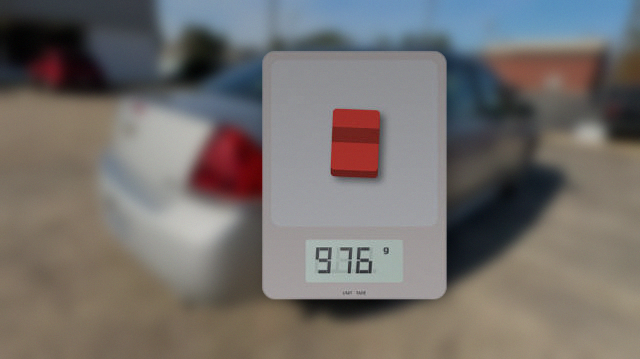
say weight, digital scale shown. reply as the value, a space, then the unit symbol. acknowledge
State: 976 g
